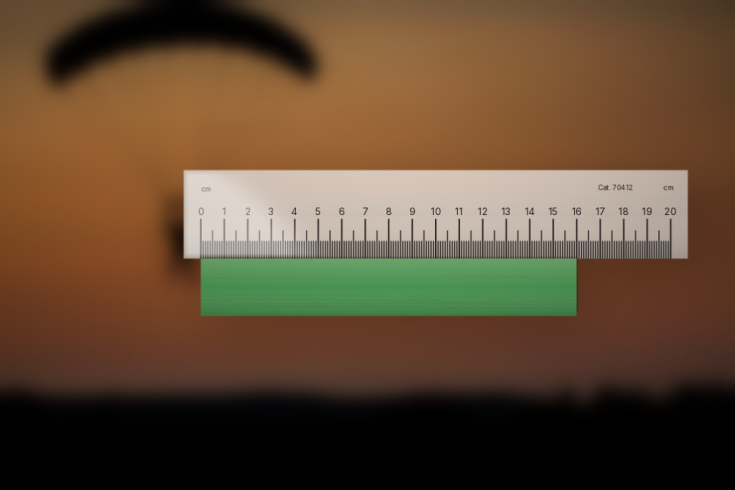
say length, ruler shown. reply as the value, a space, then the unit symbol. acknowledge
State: 16 cm
